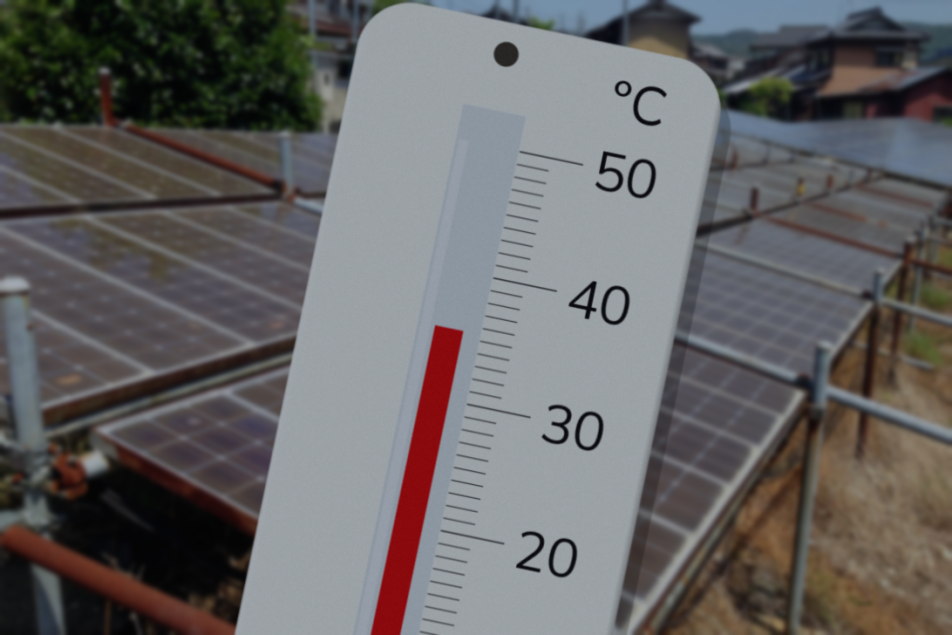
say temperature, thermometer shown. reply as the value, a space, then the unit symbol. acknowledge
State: 35.5 °C
